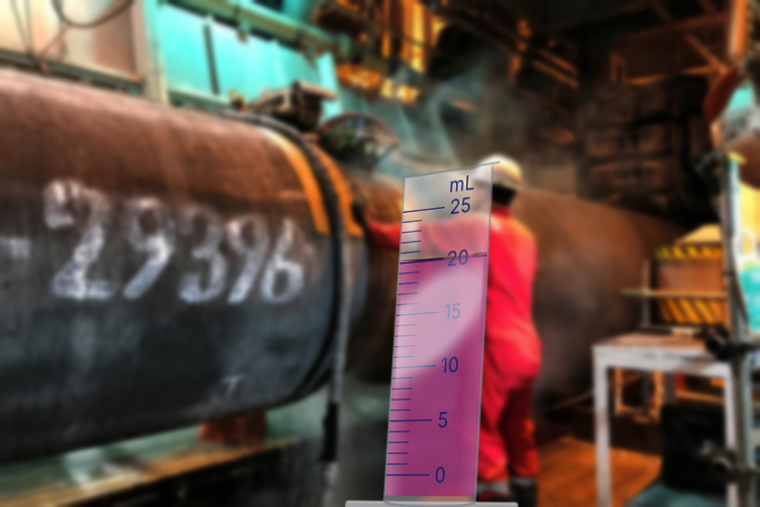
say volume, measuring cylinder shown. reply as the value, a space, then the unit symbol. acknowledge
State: 20 mL
